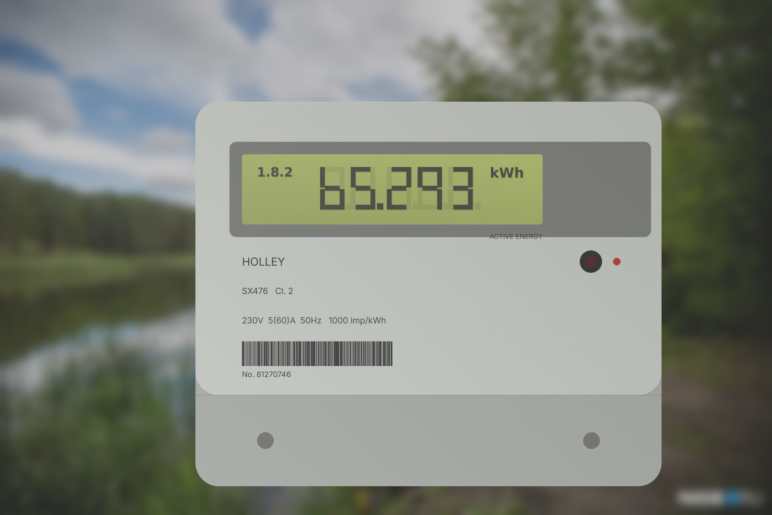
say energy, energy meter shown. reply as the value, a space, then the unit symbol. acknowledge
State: 65.293 kWh
